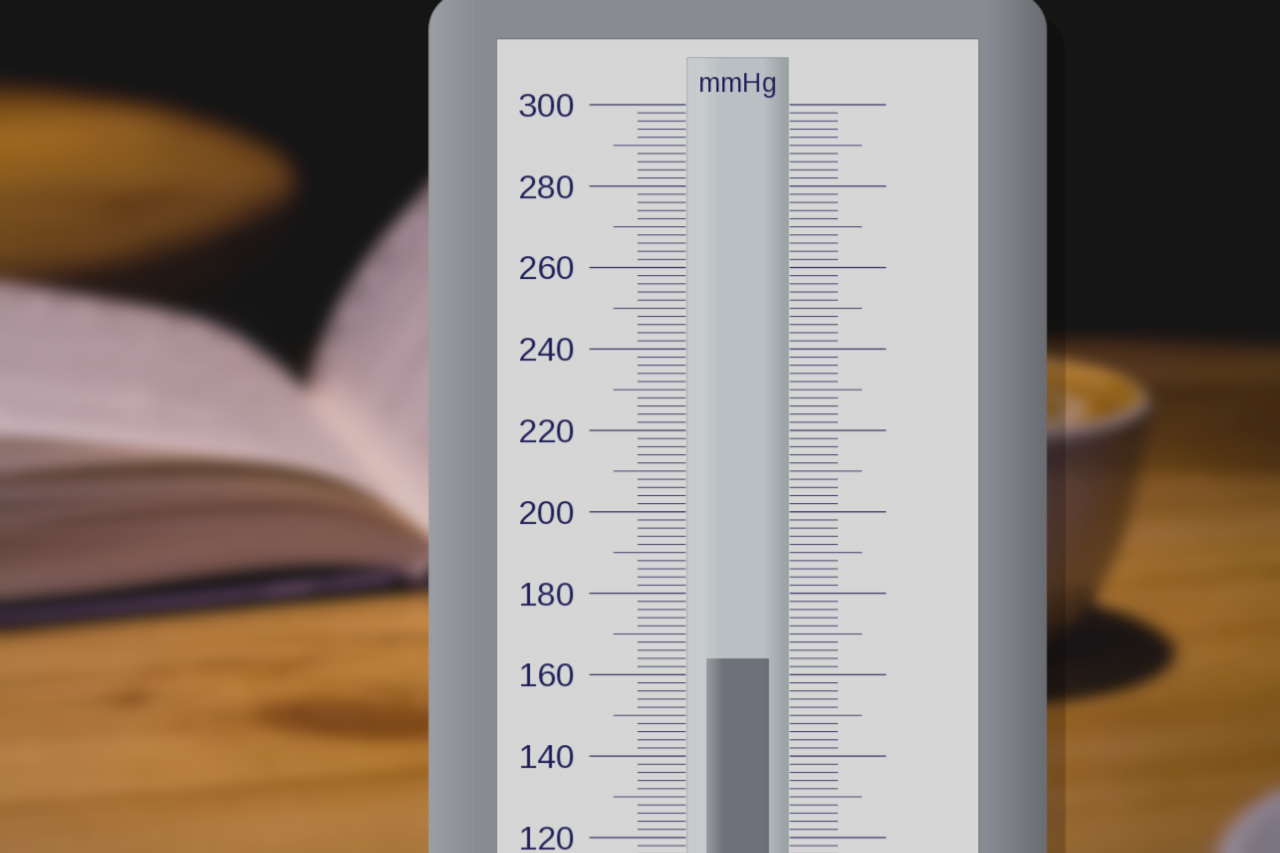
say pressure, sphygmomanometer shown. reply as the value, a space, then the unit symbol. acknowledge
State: 164 mmHg
